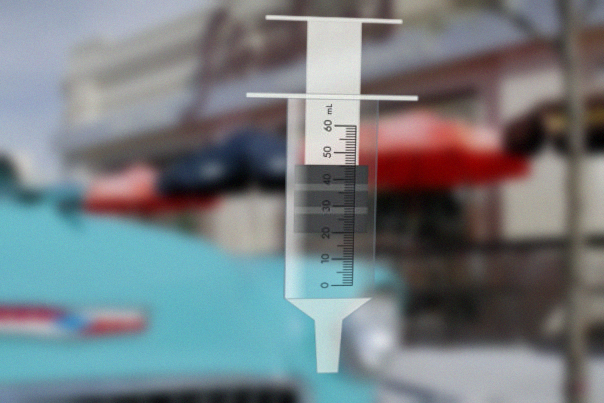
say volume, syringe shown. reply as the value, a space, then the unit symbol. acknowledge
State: 20 mL
